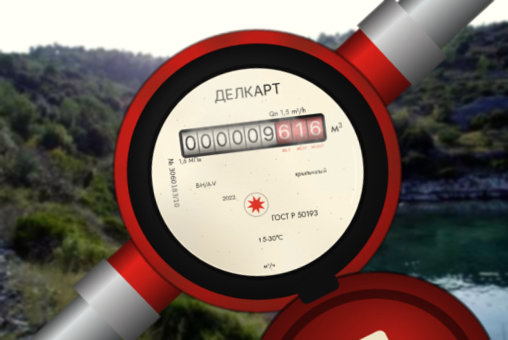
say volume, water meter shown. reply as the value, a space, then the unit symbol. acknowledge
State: 9.616 m³
